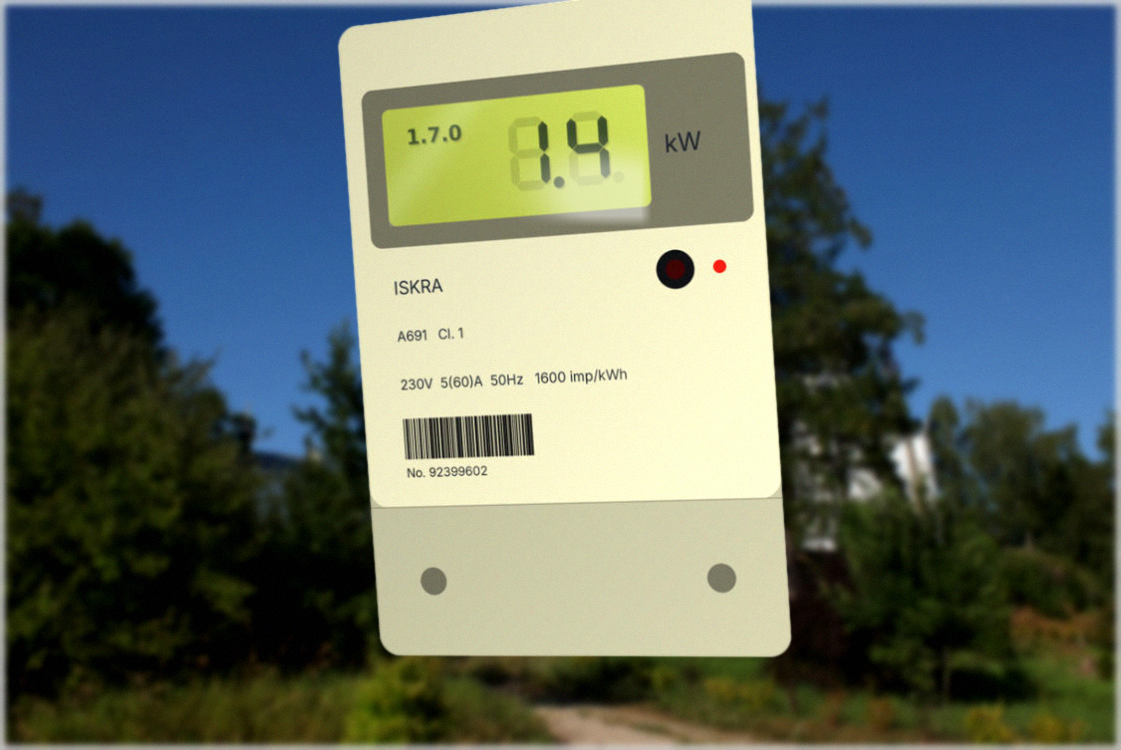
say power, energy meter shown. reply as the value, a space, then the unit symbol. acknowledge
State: 1.4 kW
